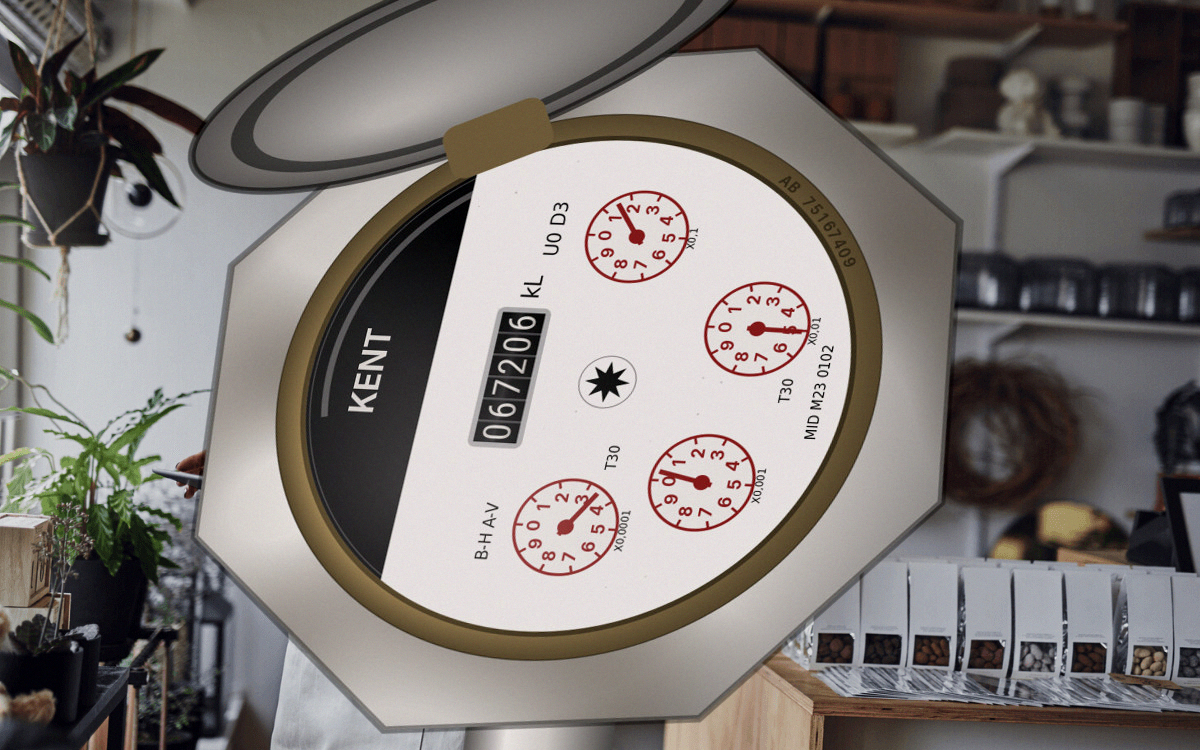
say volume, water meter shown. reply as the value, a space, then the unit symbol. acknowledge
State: 67206.1503 kL
